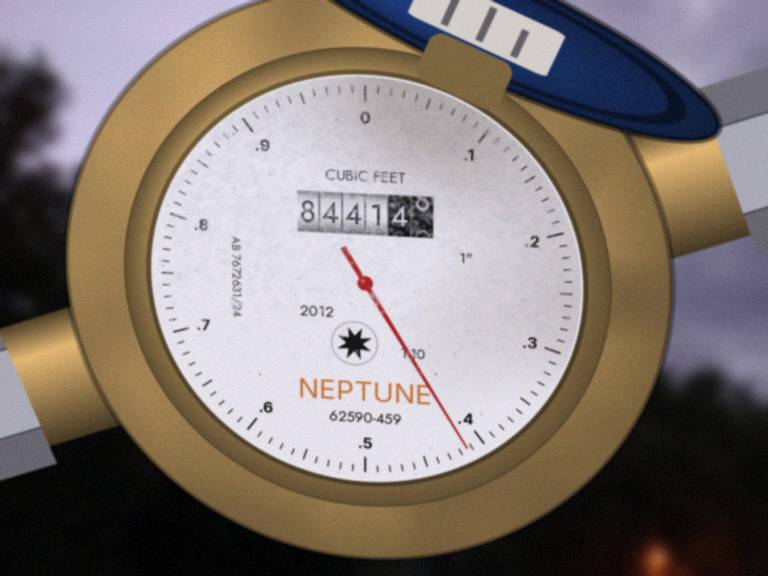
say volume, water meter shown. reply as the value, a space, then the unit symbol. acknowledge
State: 844148.41 ft³
